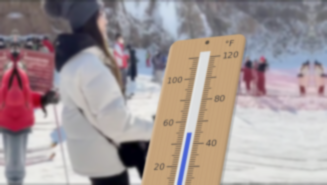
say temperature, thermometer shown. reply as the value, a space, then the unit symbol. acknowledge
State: 50 °F
